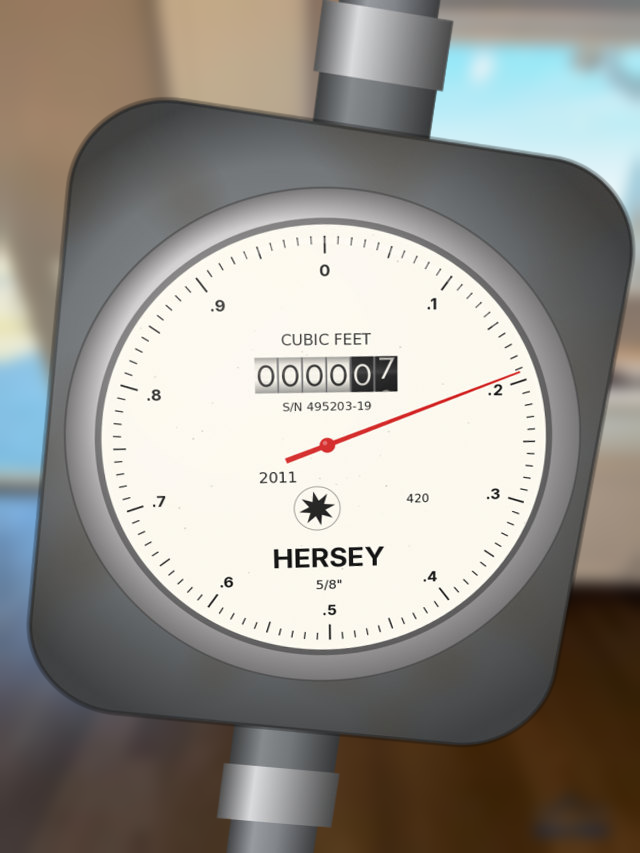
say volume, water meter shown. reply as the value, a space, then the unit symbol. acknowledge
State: 7.19 ft³
